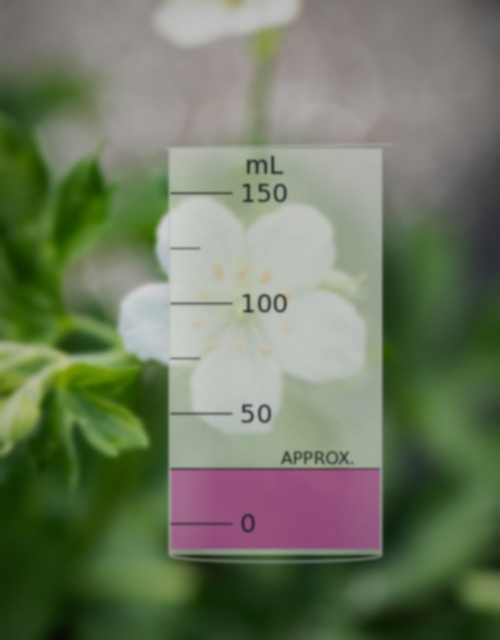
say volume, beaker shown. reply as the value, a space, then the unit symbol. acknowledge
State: 25 mL
